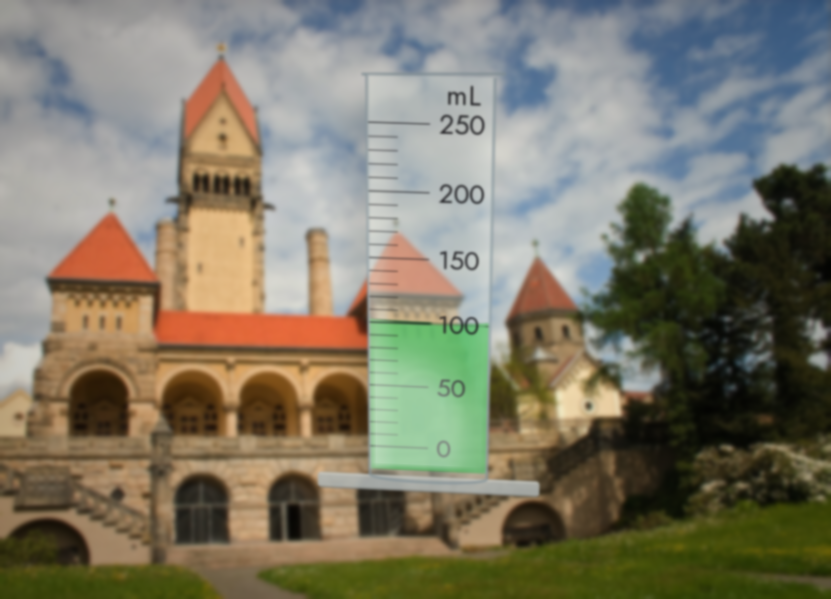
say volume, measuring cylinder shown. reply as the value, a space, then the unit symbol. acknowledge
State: 100 mL
